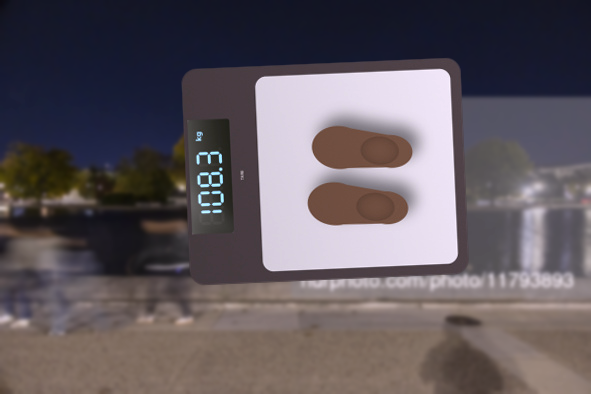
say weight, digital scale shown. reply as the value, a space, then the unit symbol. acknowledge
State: 108.3 kg
